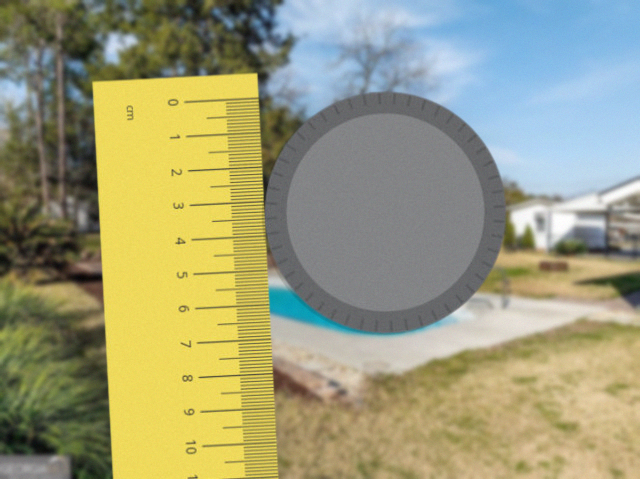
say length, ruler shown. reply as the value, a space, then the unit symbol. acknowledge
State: 7 cm
